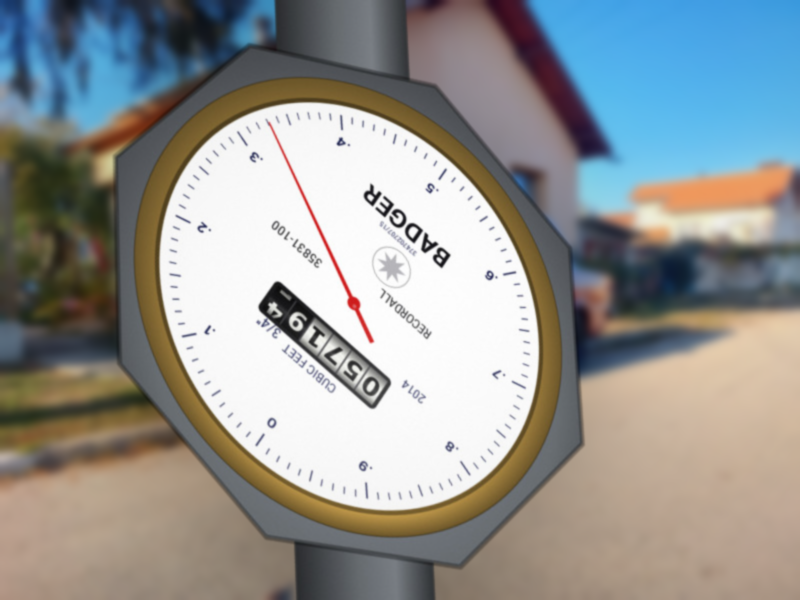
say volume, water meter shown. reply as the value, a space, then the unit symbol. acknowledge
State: 57194.33 ft³
